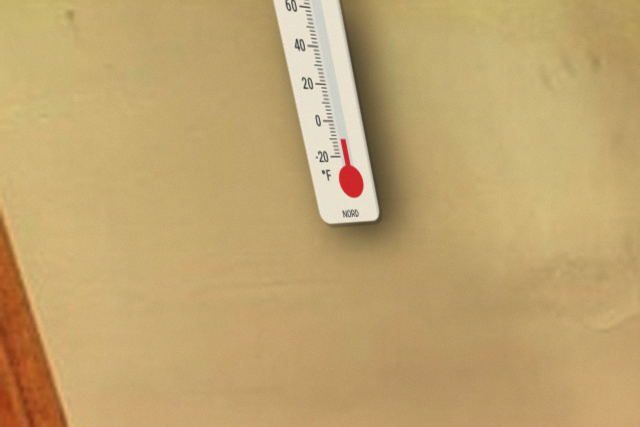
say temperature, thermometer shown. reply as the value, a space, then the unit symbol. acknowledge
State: -10 °F
